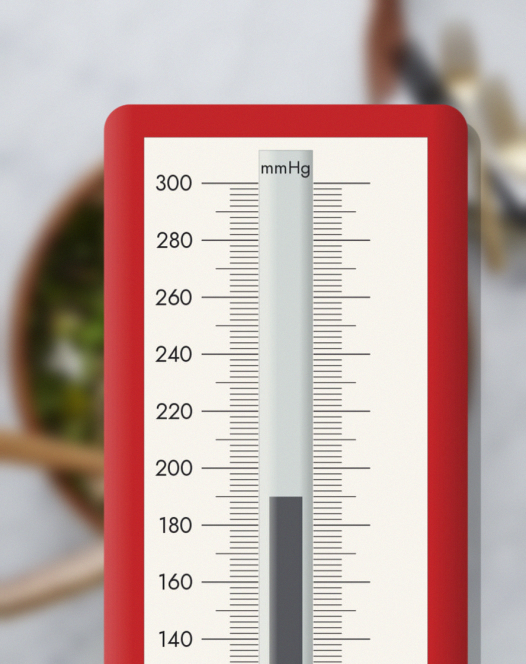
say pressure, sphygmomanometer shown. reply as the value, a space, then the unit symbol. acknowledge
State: 190 mmHg
